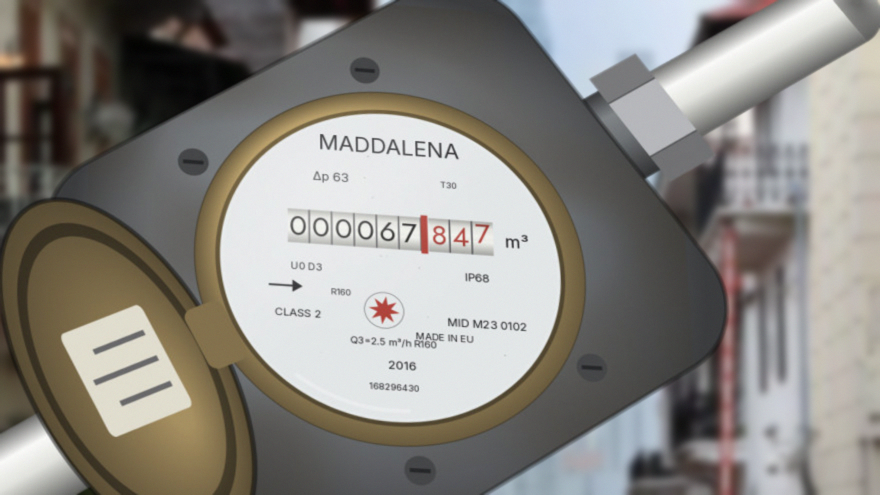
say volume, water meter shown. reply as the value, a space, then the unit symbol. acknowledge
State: 67.847 m³
